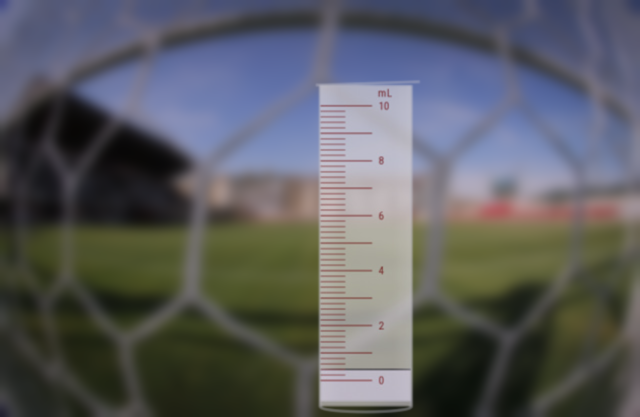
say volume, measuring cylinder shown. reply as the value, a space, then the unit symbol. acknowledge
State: 0.4 mL
